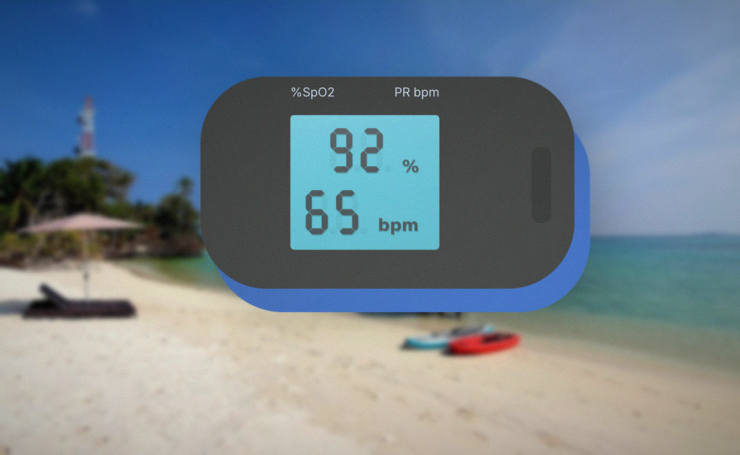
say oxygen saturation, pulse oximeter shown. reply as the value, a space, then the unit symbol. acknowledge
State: 92 %
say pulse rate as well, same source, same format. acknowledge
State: 65 bpm
